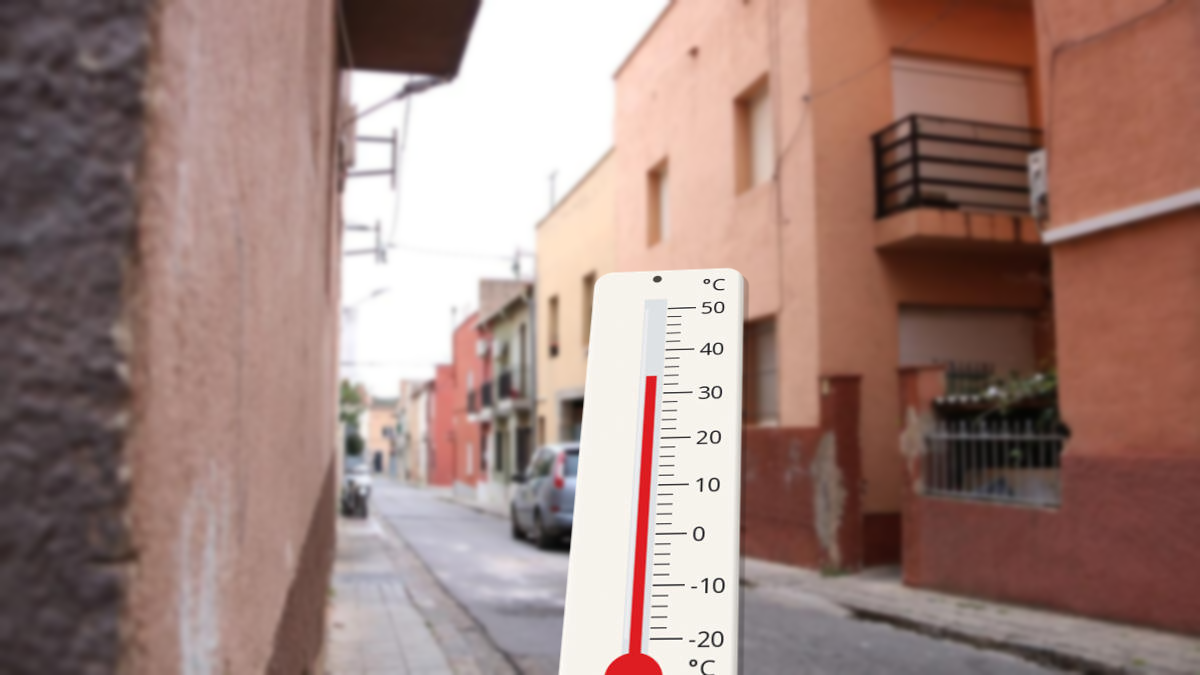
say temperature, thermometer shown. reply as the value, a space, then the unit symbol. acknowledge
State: 34 °C
